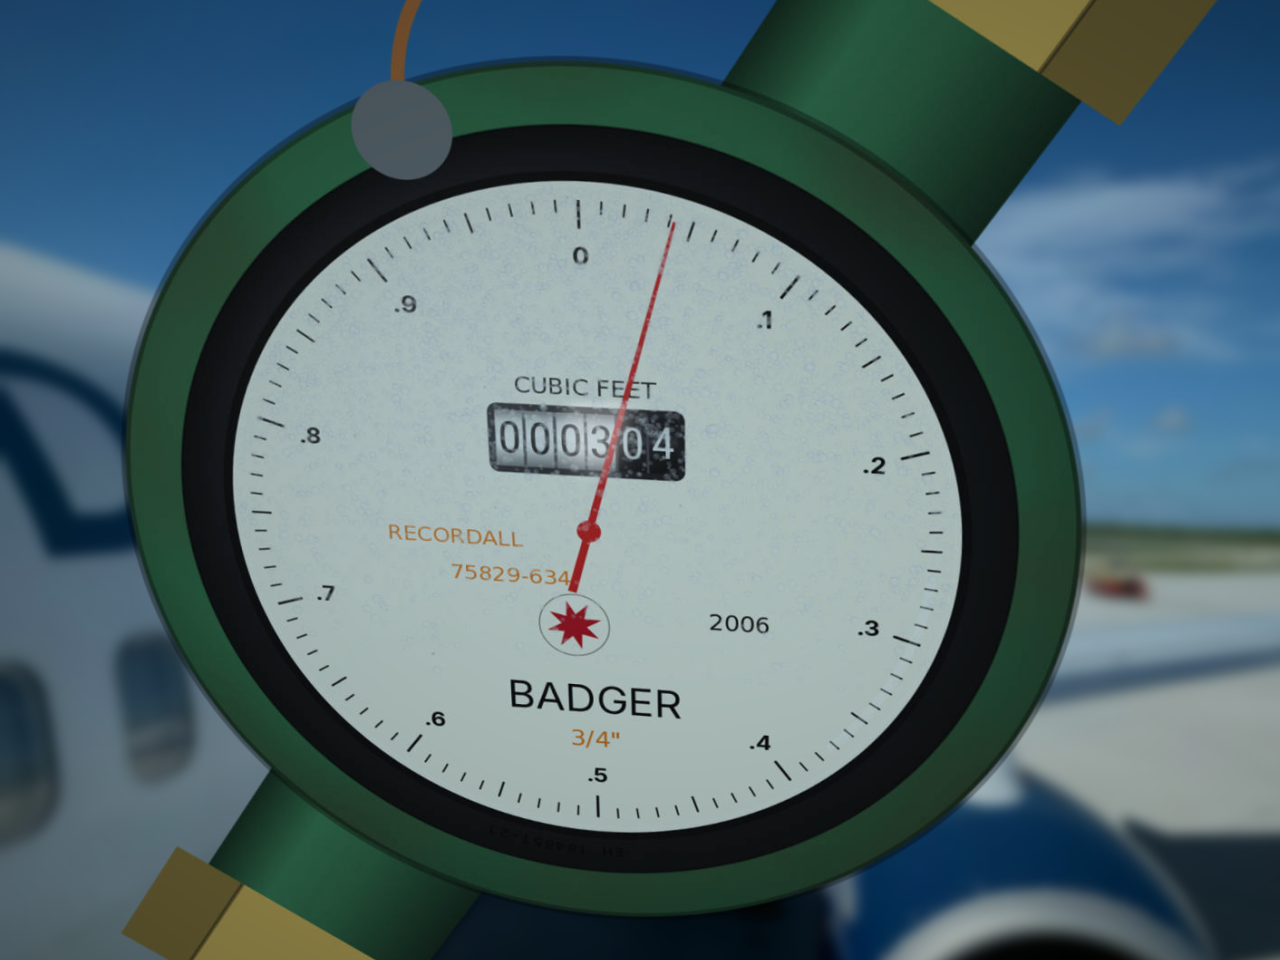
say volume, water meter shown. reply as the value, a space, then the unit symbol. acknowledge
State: 304.04 ft³
